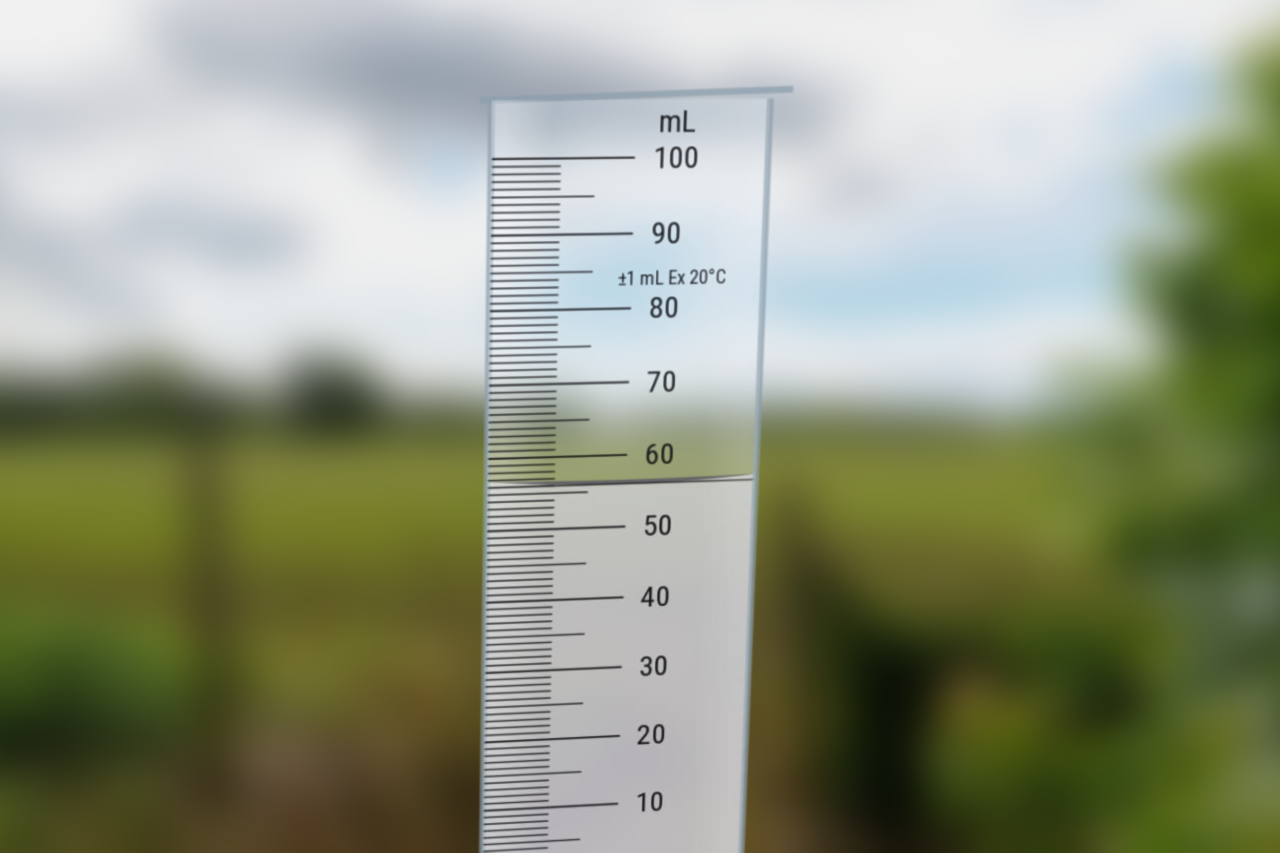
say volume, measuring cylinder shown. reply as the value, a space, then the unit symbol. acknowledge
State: 56 mL
